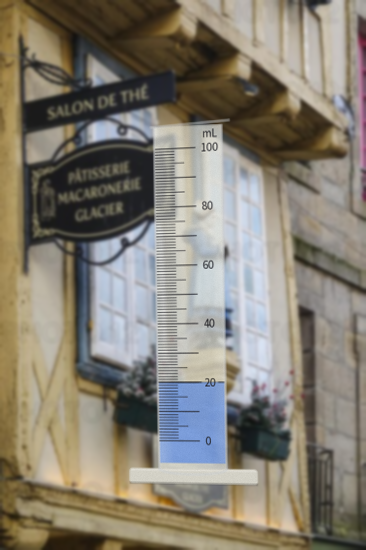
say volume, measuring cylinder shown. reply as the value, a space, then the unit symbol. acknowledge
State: 20 mL
